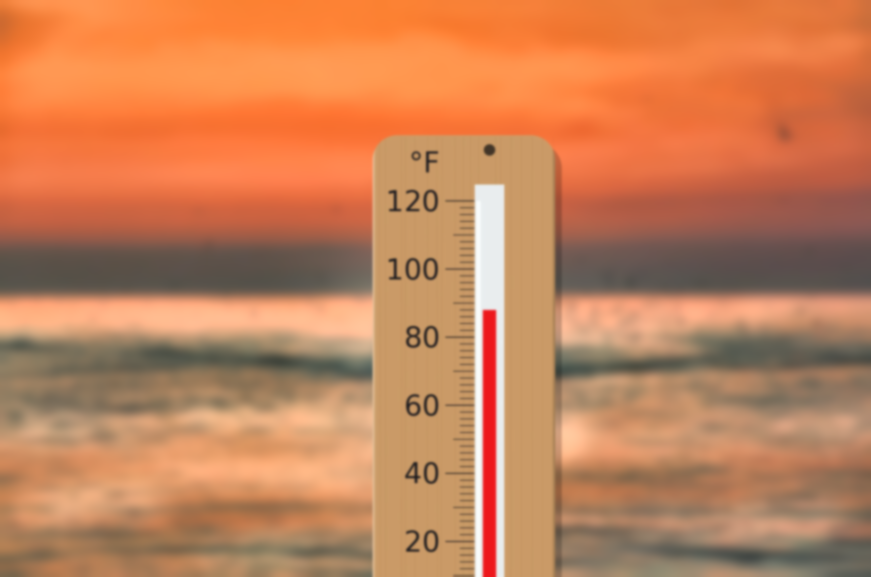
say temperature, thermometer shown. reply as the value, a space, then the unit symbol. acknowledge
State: 88 °F
